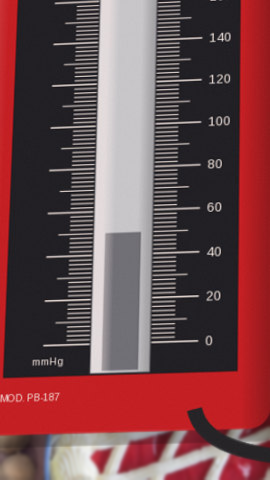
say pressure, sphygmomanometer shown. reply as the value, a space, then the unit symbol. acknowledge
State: 50 mmHg
